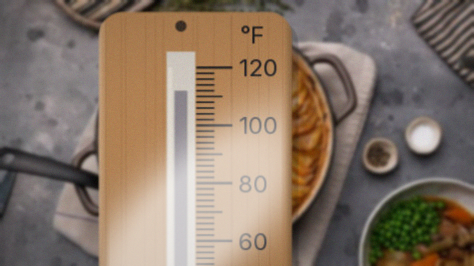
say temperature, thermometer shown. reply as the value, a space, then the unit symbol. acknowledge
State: 112 °F
